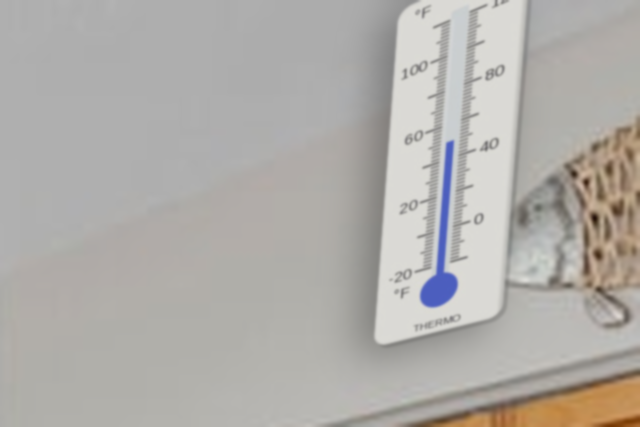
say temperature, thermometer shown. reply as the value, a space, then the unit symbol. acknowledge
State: 50 °F
